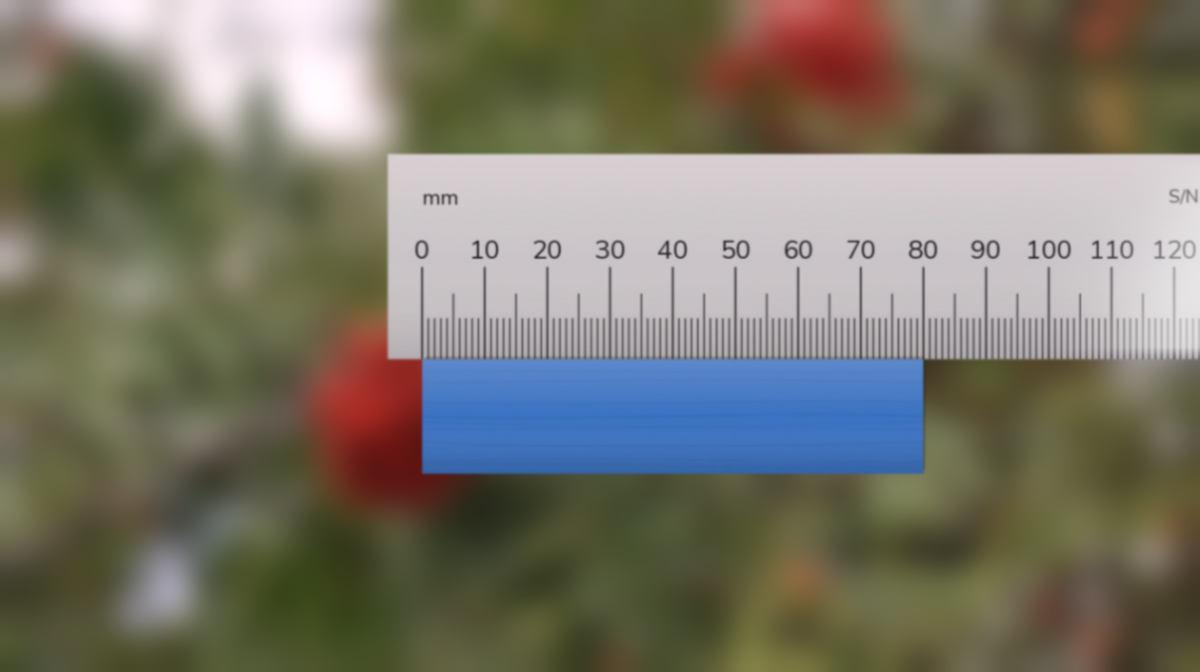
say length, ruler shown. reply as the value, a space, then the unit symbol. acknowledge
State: 80 mm
